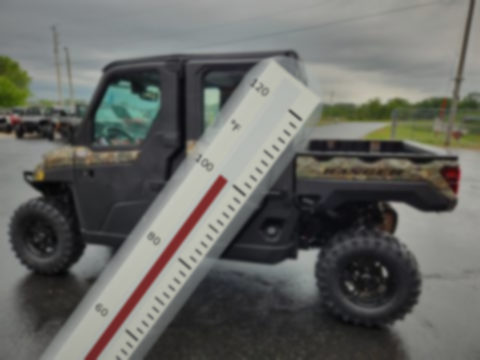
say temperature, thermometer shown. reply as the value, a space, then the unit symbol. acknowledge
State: 100 °F
